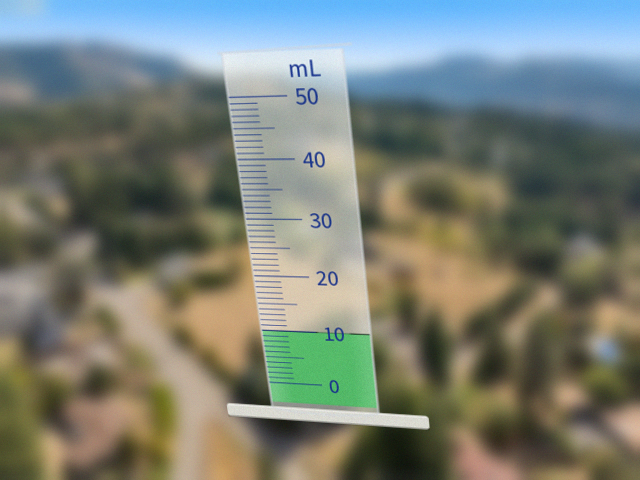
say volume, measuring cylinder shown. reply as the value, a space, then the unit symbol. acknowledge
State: 10 mL
